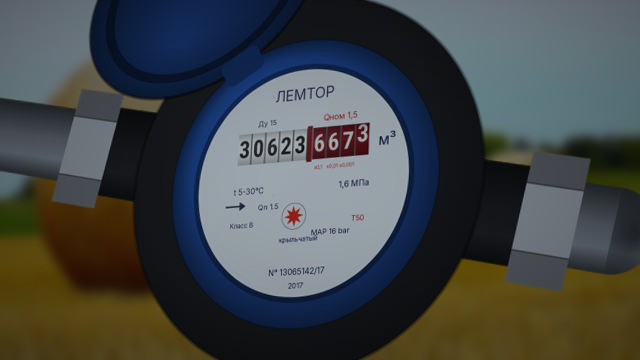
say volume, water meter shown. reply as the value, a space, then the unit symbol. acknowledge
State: 30623.6673 m³
